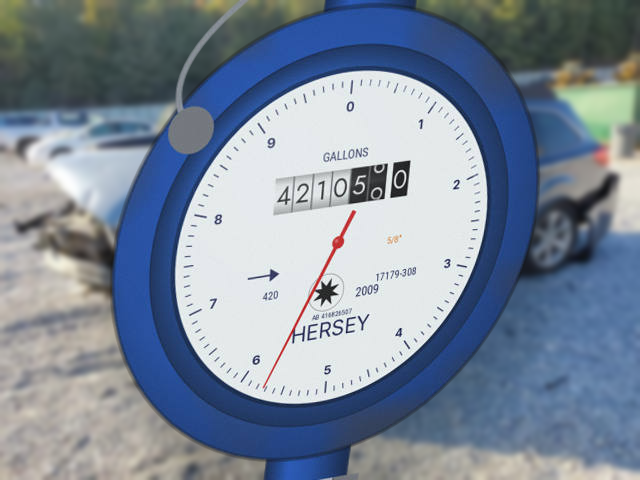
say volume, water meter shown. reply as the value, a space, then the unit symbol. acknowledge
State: 4210585.7 gal
